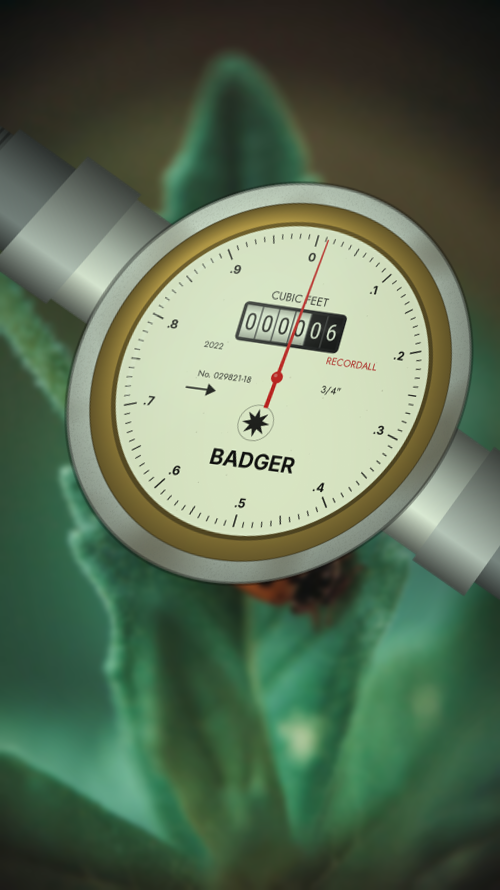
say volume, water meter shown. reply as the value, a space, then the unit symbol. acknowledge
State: 6.01 ft³
